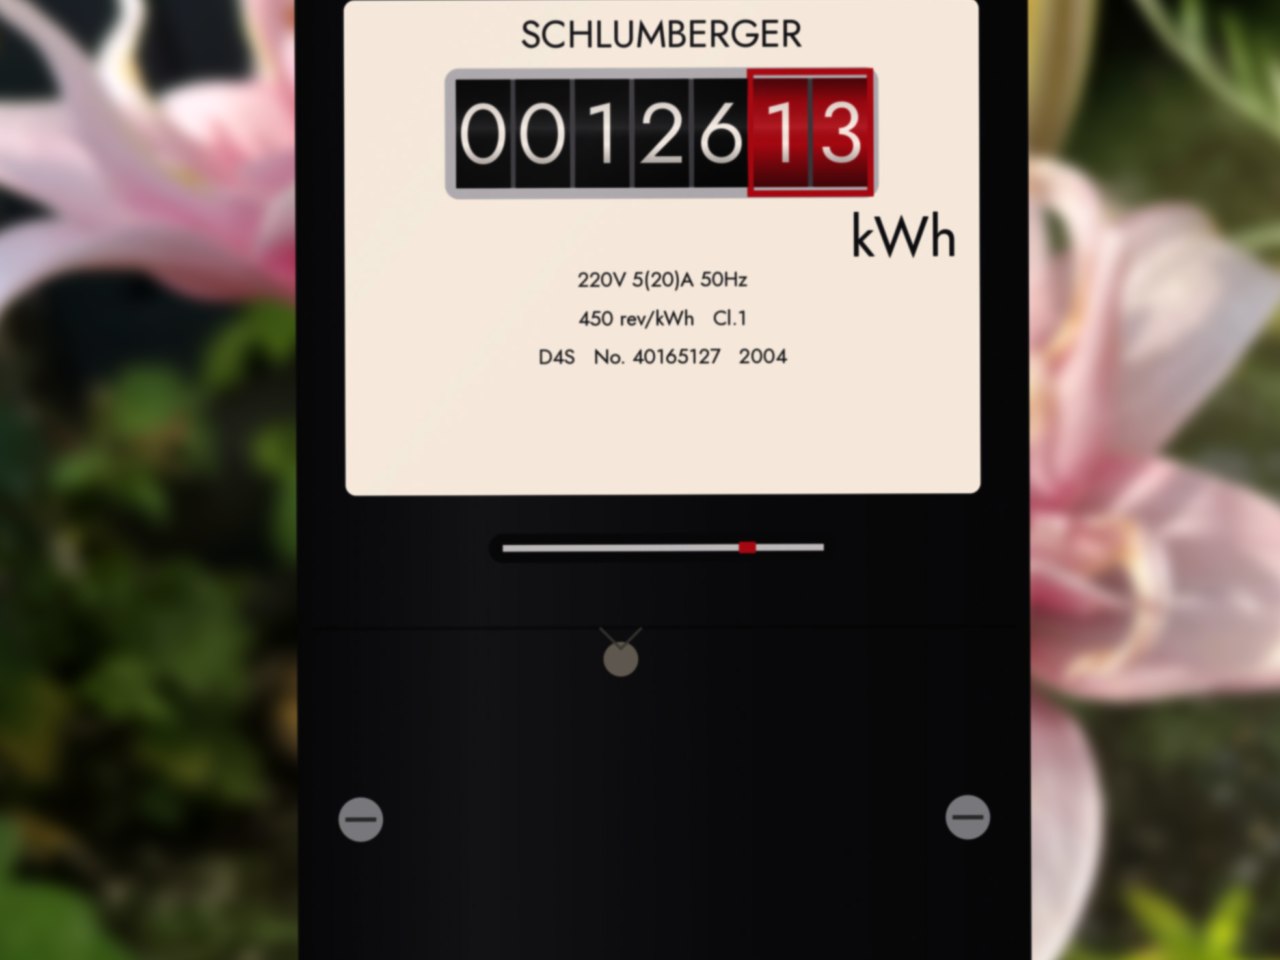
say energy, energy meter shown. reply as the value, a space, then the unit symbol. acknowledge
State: 126.13 kWh
